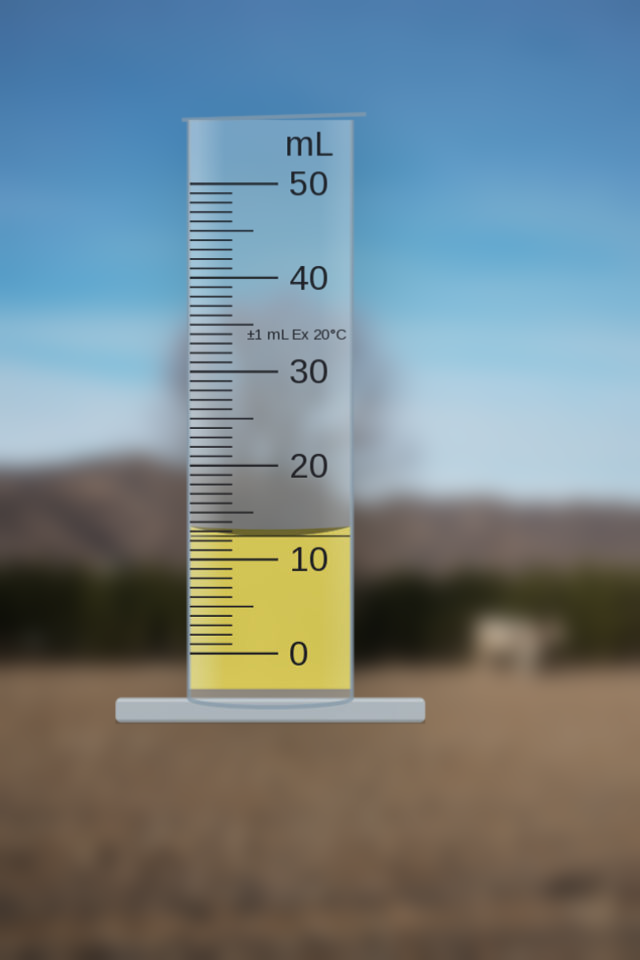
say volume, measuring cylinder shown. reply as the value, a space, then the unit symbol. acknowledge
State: 12.5 mL
